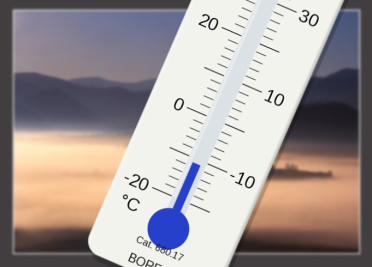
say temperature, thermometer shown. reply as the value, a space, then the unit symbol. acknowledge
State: -11 °C
